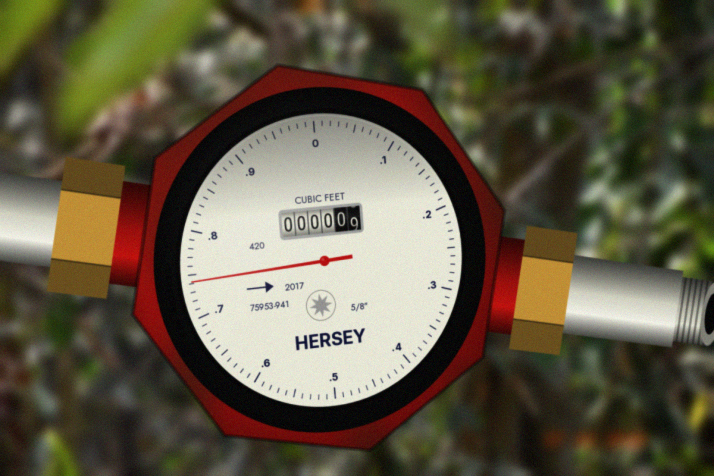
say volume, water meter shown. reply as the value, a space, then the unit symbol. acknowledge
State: 8.74 ft³
